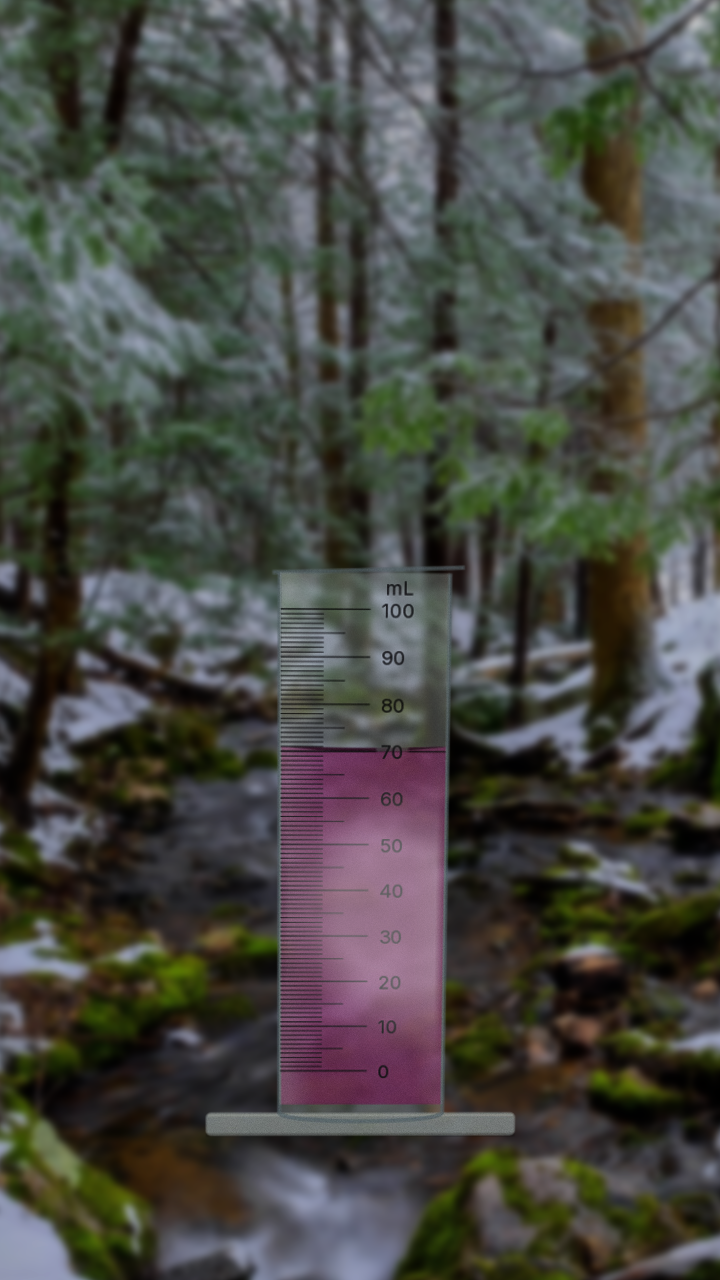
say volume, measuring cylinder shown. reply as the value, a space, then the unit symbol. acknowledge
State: 70 mL
